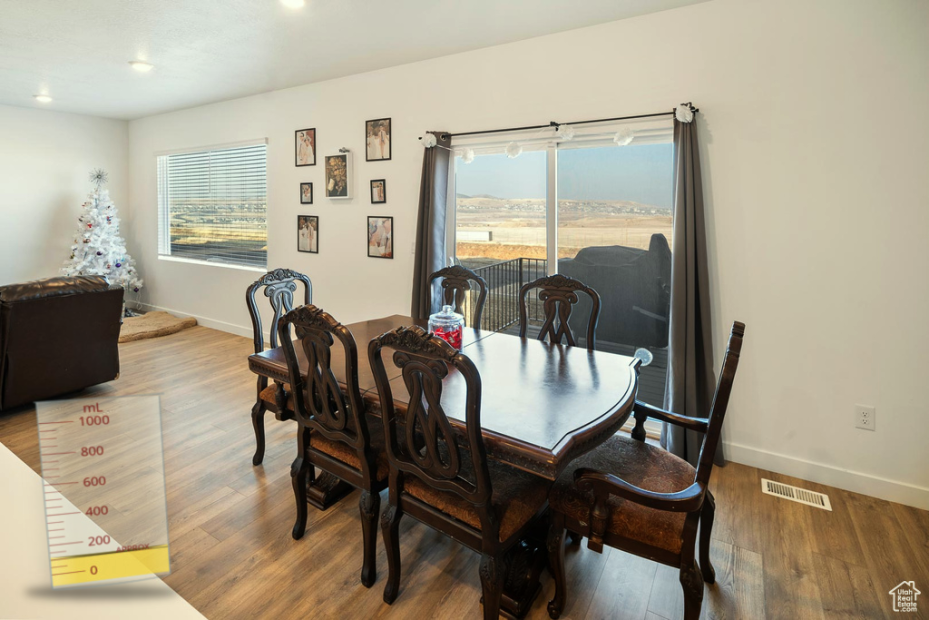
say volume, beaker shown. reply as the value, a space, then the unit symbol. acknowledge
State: 100 mL
